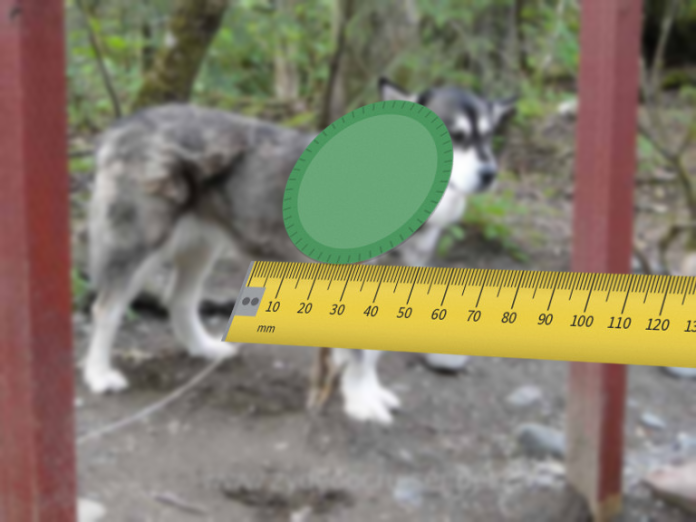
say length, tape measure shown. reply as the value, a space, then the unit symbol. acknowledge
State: 50 mm
